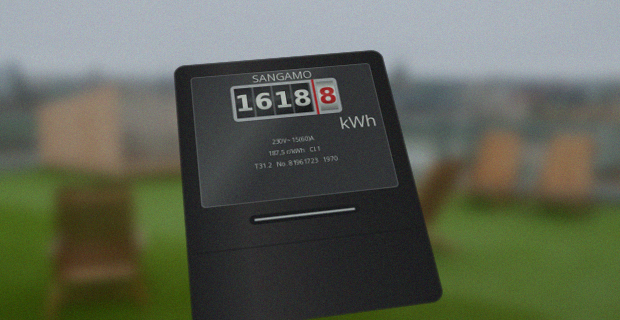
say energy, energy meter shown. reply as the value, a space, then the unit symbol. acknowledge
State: 1618.8 kWh
